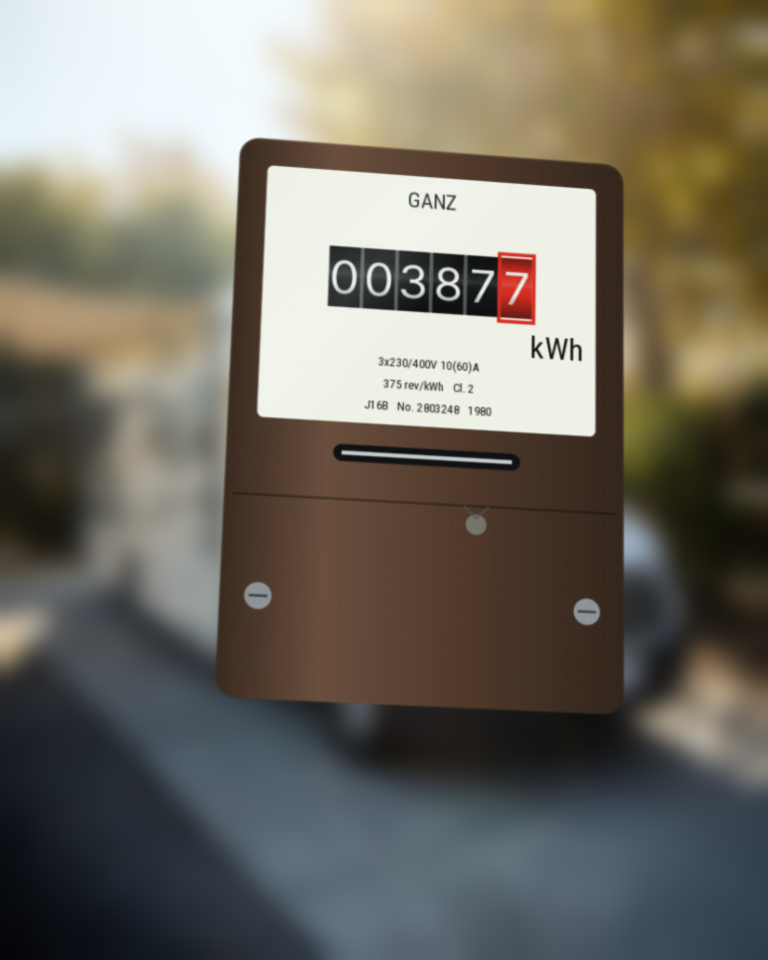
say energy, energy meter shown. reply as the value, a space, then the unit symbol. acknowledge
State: 387.7 kWh
